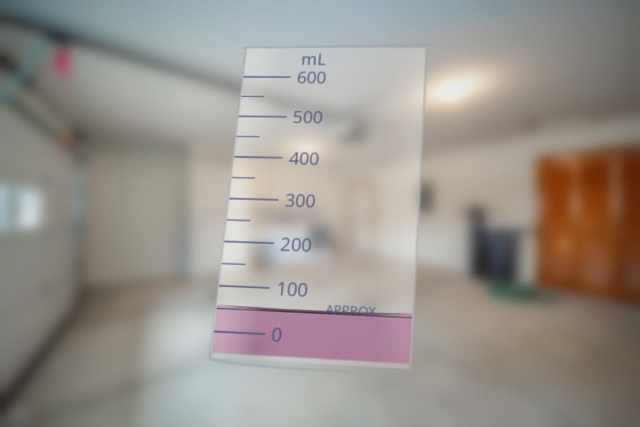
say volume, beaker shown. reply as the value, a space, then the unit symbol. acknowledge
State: 50 mL
